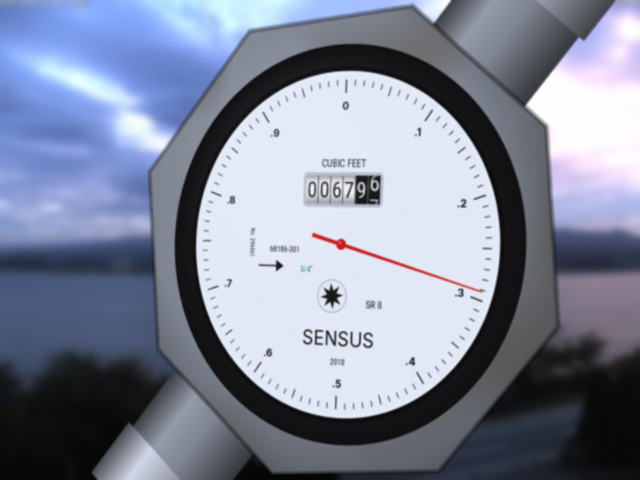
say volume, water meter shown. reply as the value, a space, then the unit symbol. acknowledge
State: 6796.29 ft³
